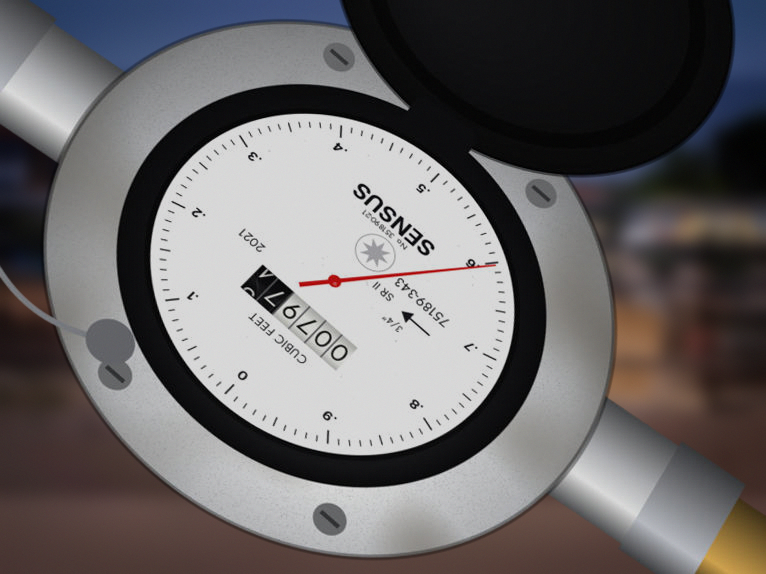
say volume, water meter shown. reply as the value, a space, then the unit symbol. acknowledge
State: 7973.60 ft³
